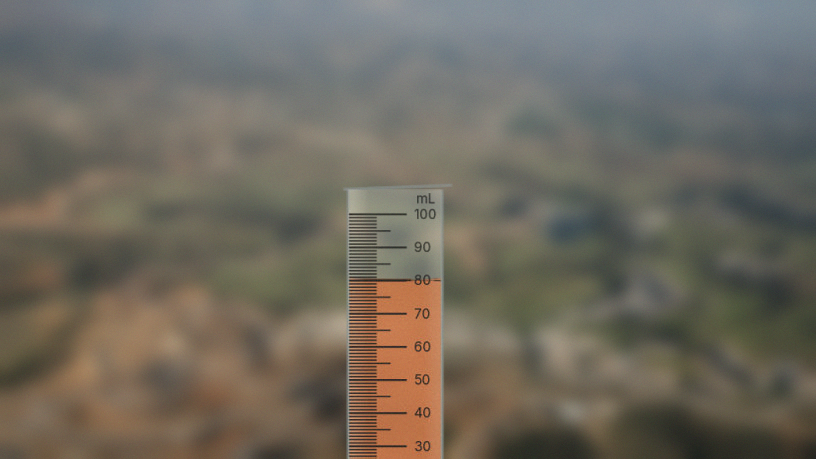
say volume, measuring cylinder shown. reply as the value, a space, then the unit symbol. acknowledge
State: 80 mL
